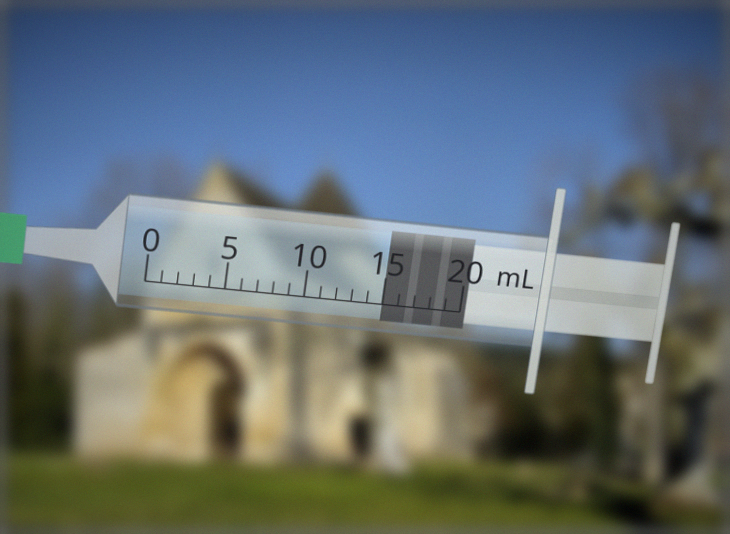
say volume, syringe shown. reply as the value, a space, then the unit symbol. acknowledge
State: 15 mL
